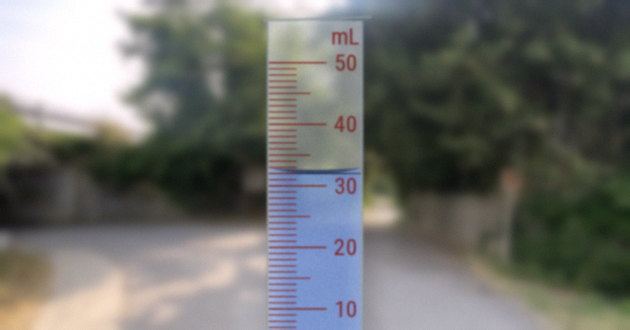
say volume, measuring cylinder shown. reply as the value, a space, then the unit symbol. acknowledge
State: 32 mL
